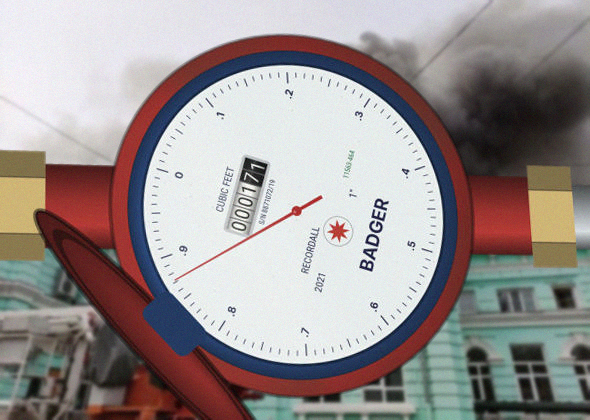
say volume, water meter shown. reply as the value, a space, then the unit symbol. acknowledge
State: 170.87 ft³
